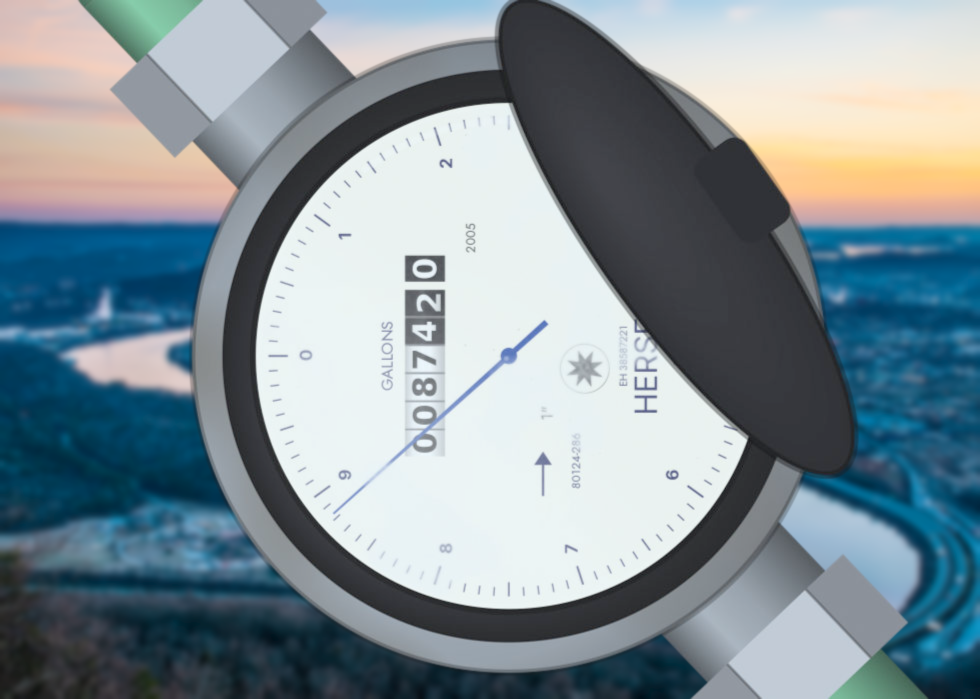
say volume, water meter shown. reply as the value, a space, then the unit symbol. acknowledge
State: 87418.8 gal
